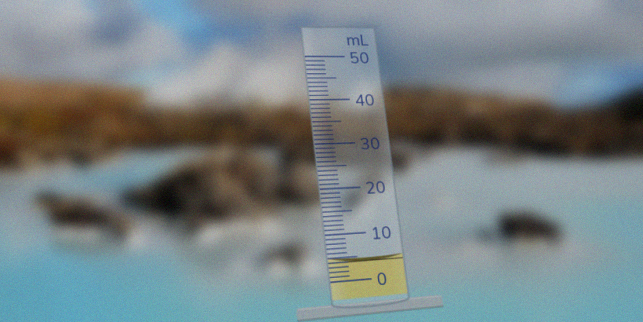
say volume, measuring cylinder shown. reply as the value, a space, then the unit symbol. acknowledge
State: 4 mL
